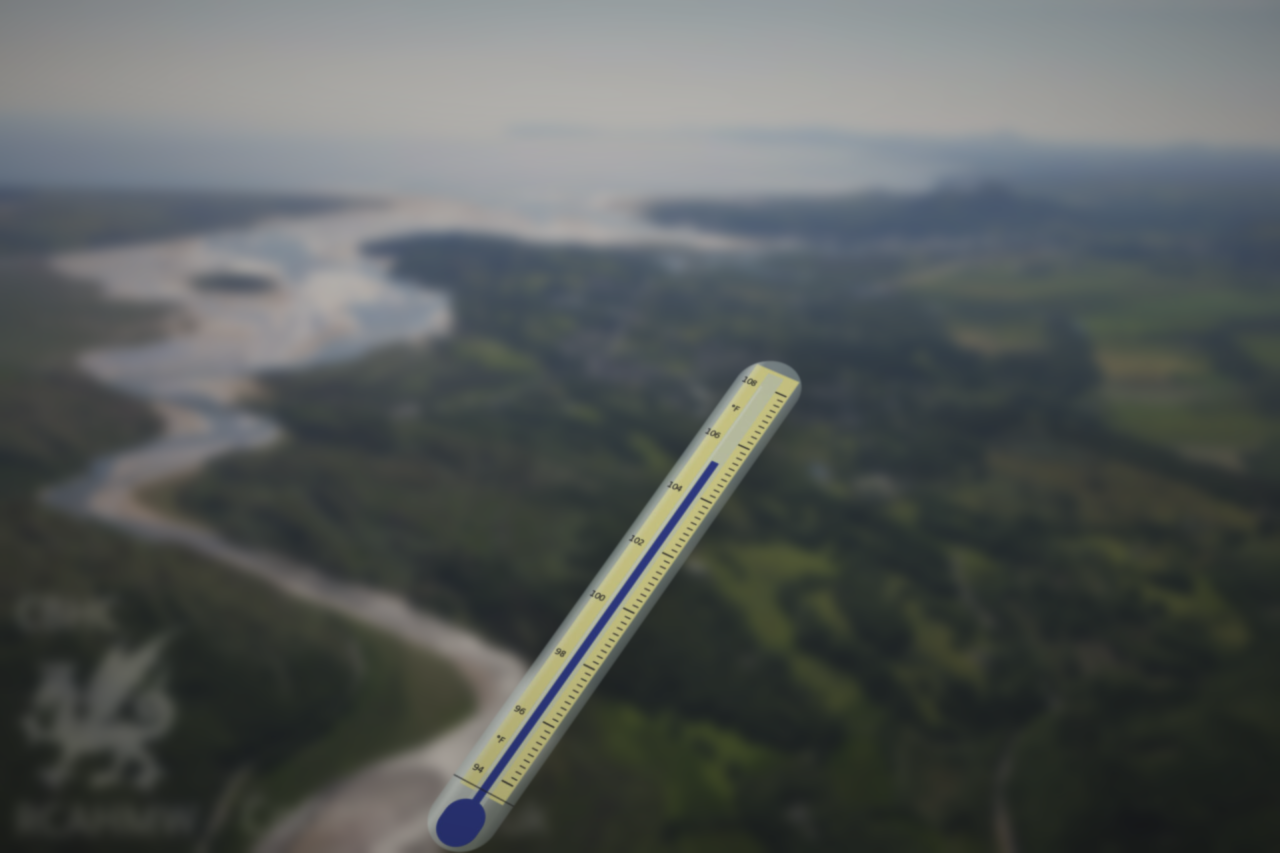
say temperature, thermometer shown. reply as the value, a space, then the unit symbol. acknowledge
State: 105.2 °F
